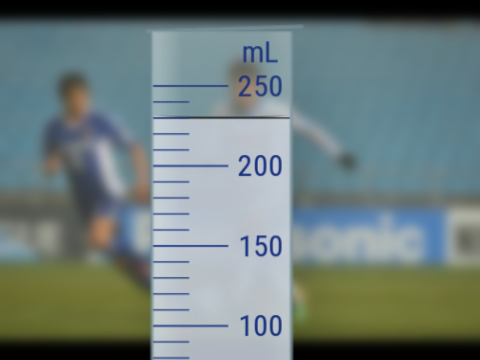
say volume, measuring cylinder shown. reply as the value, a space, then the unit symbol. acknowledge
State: 230 mL
